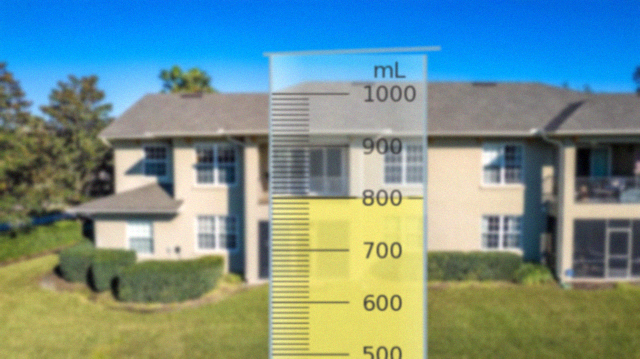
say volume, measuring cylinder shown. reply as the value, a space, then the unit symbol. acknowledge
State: 800 mL
